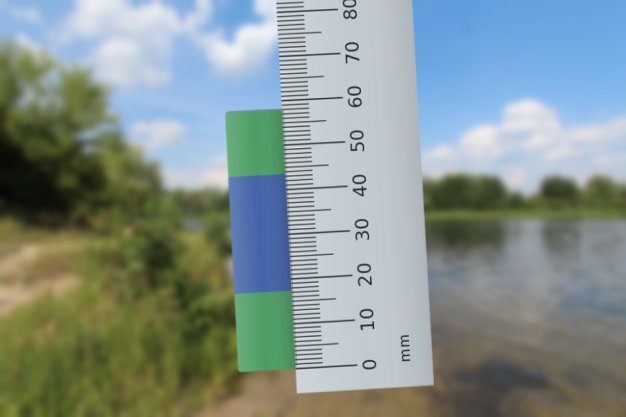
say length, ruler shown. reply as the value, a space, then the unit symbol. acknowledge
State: 58 mm
